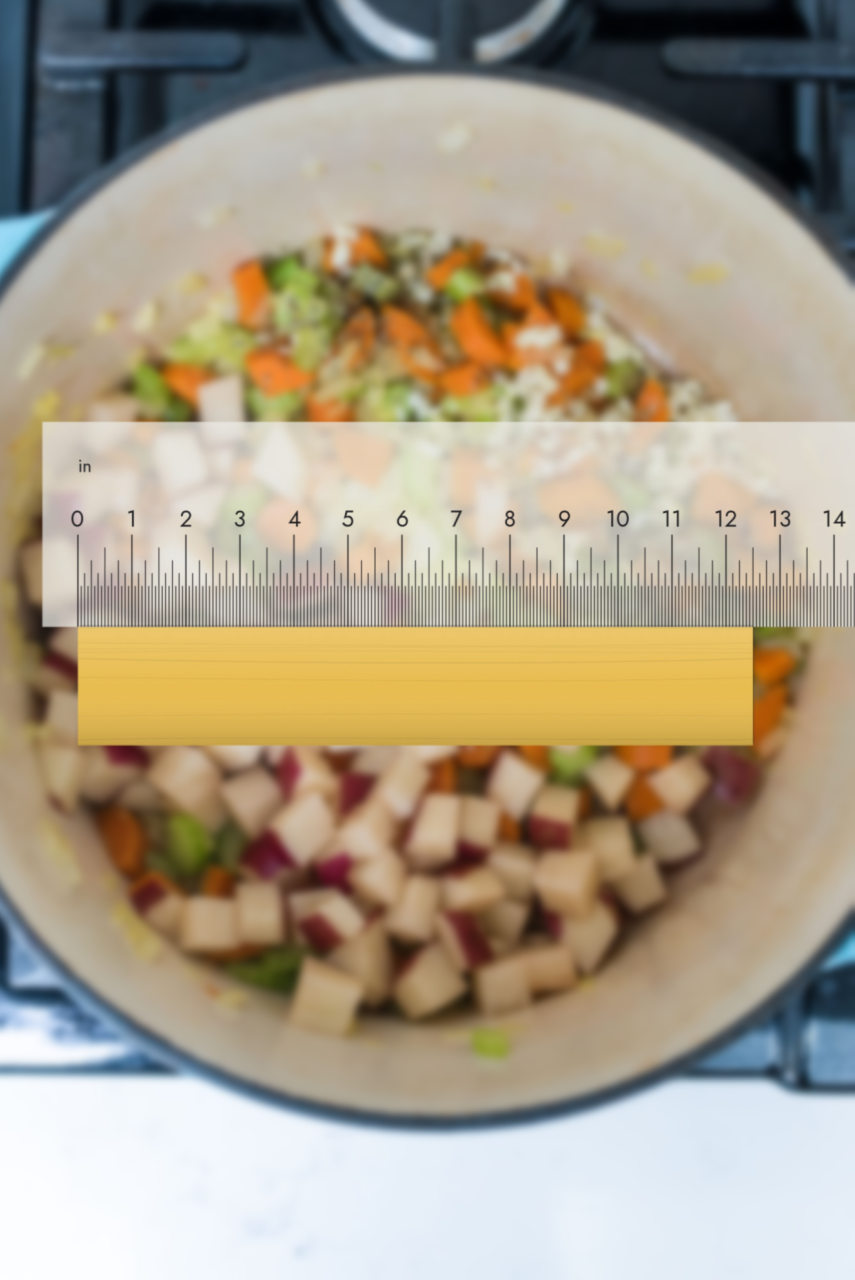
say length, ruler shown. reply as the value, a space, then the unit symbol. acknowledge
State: 12.5 in
